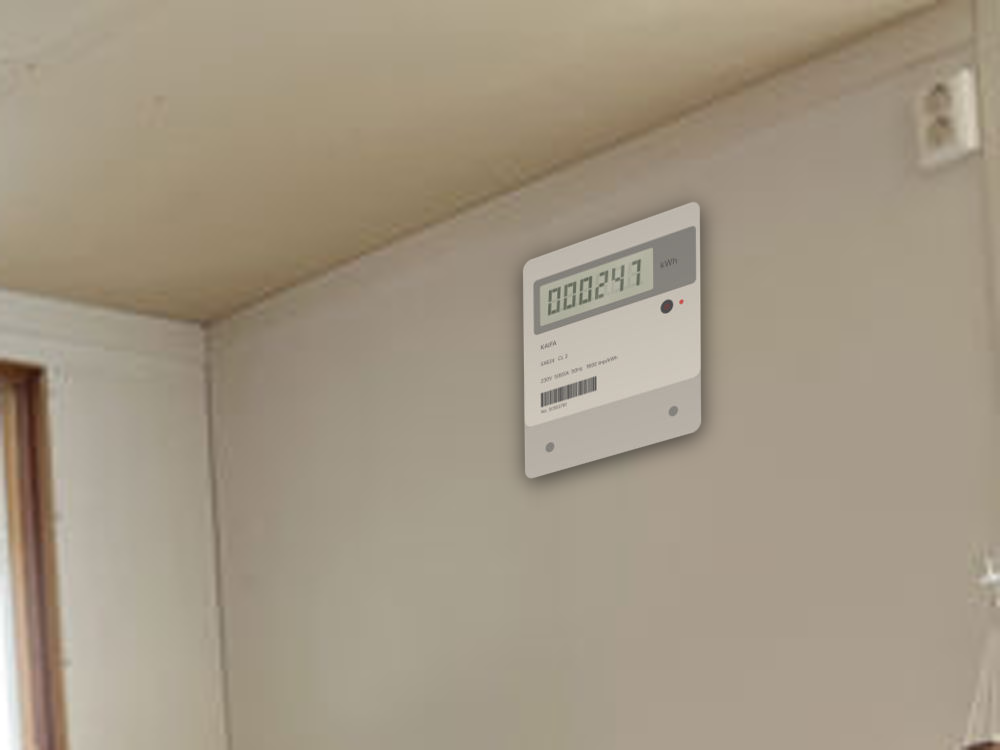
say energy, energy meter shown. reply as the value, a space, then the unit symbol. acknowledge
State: 247 kWh
